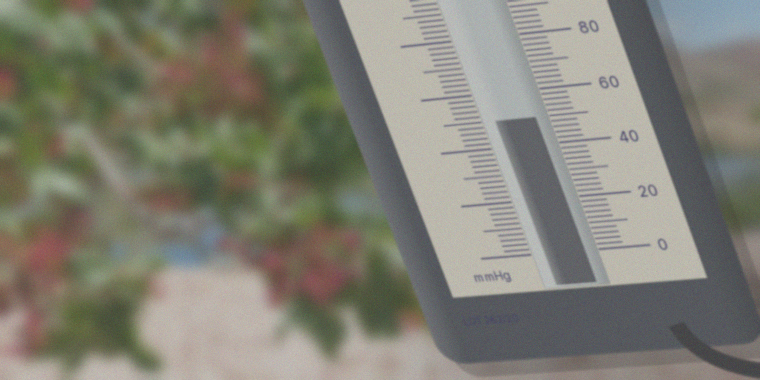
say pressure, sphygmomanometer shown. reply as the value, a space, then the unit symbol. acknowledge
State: 50 mmHg
